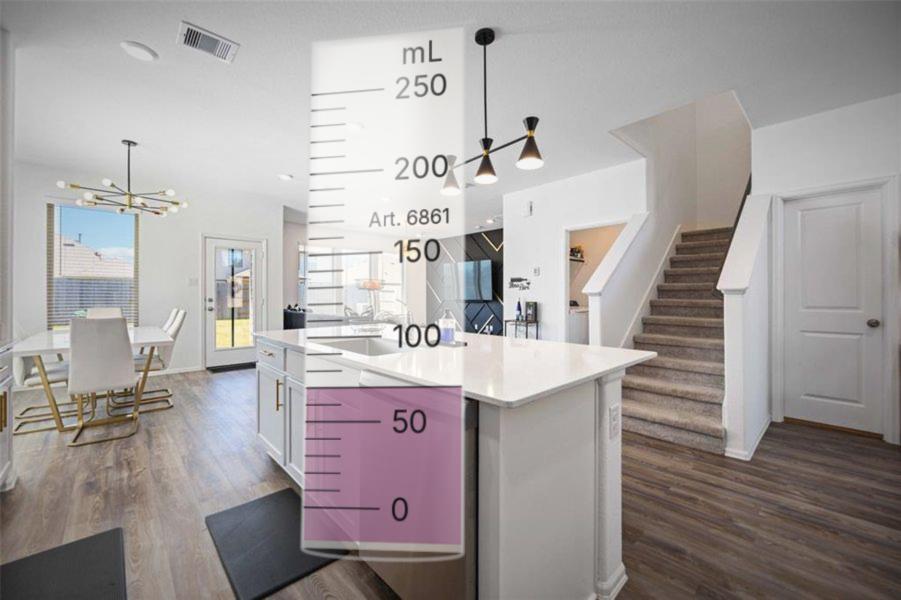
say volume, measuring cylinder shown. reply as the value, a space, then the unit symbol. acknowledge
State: 70 mL
